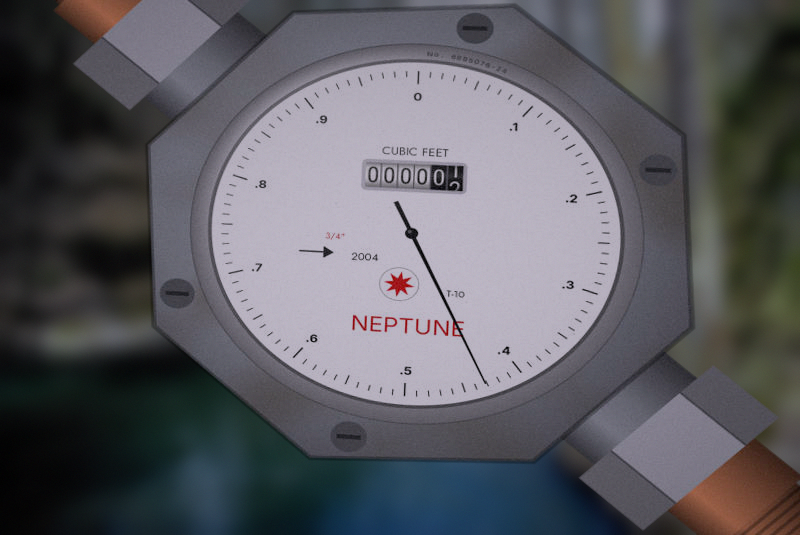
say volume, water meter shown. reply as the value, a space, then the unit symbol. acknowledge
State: 1.43 ft³
